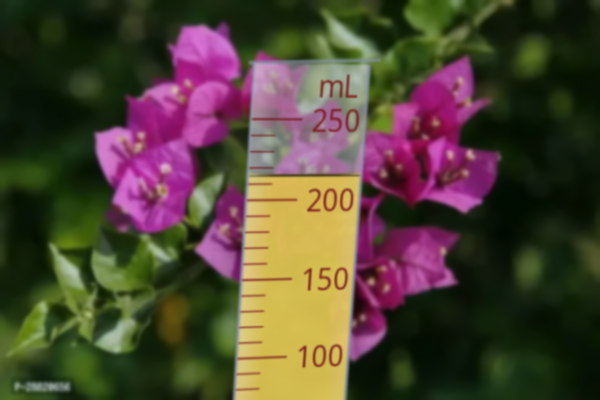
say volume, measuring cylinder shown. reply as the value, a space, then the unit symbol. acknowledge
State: 215 mL
